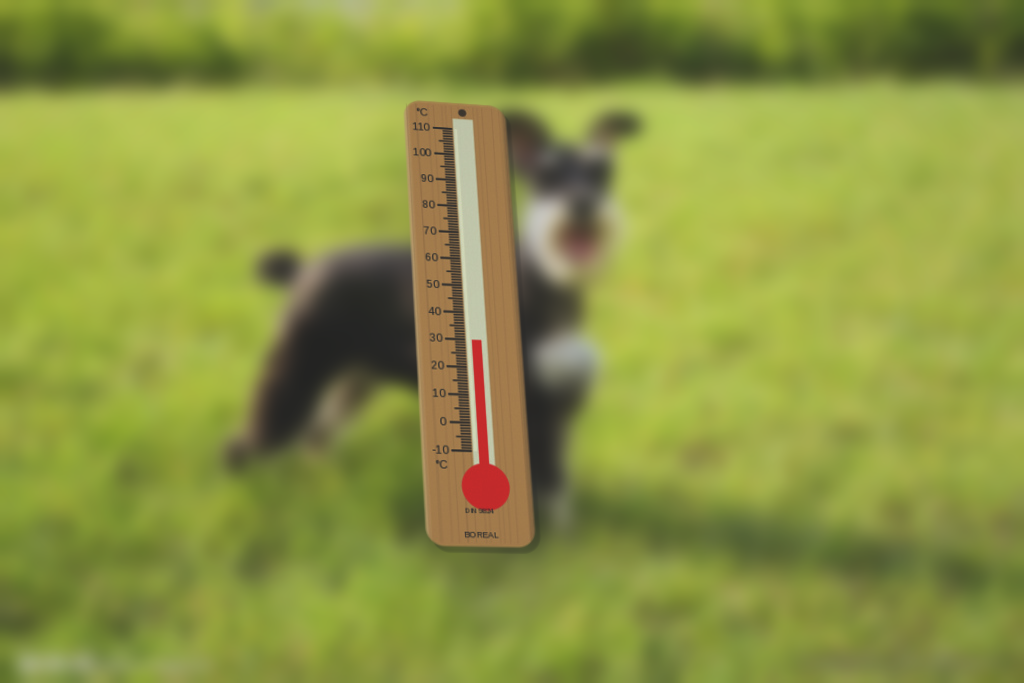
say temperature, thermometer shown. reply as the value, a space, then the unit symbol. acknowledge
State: 30 °C
